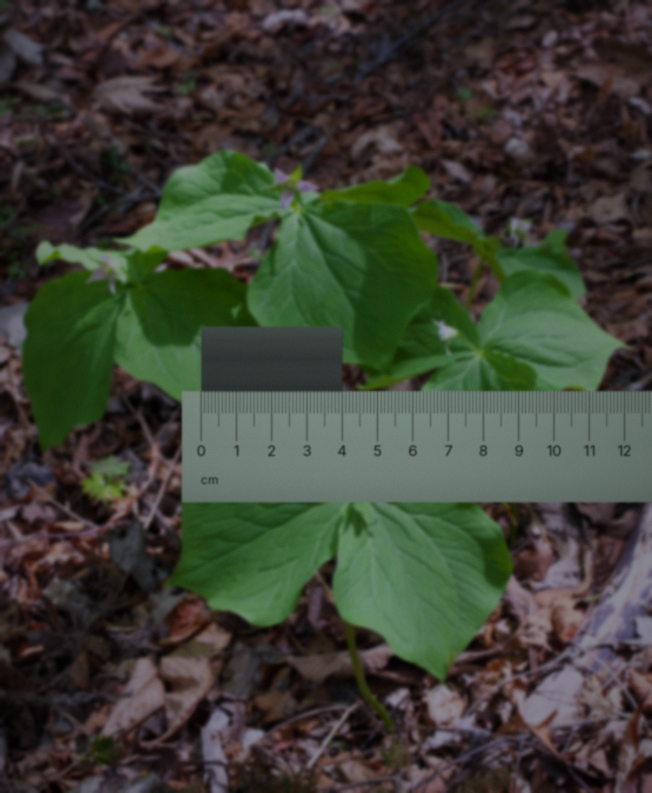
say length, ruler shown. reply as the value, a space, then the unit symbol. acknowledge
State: 4 cm
